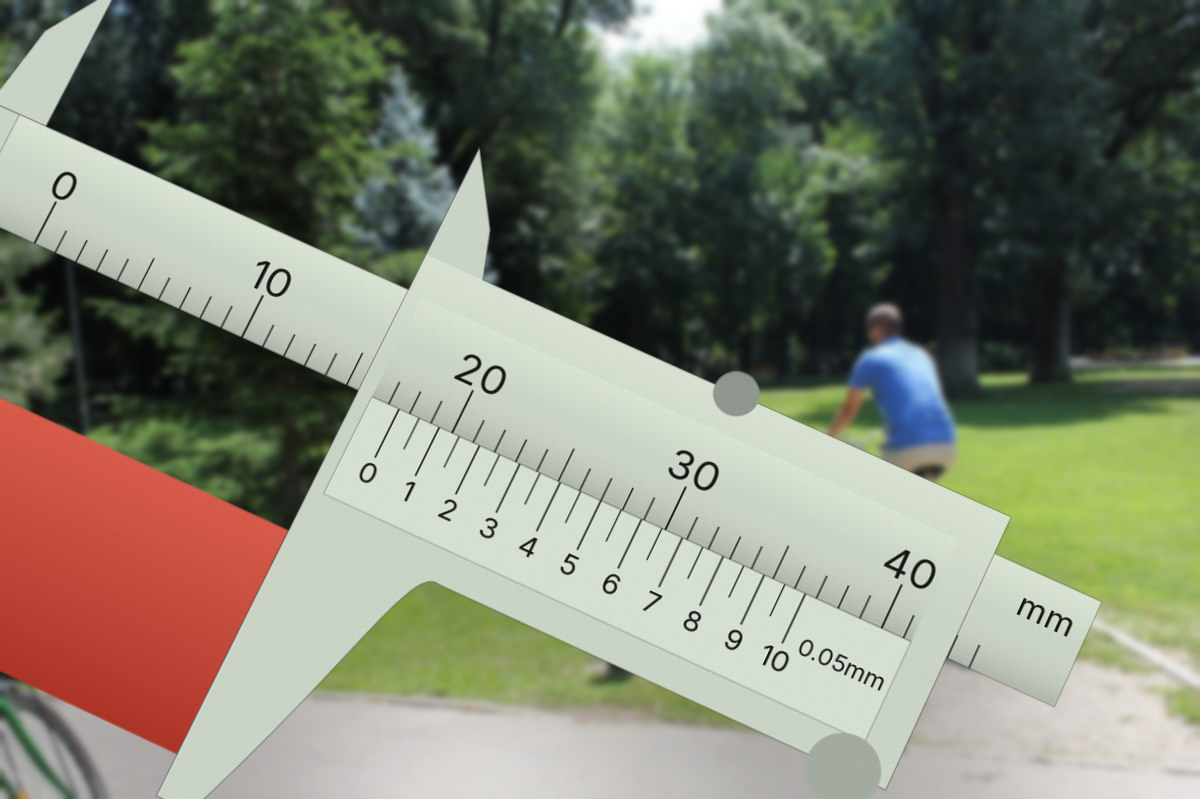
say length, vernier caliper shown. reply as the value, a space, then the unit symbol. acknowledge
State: 17.5 mm
